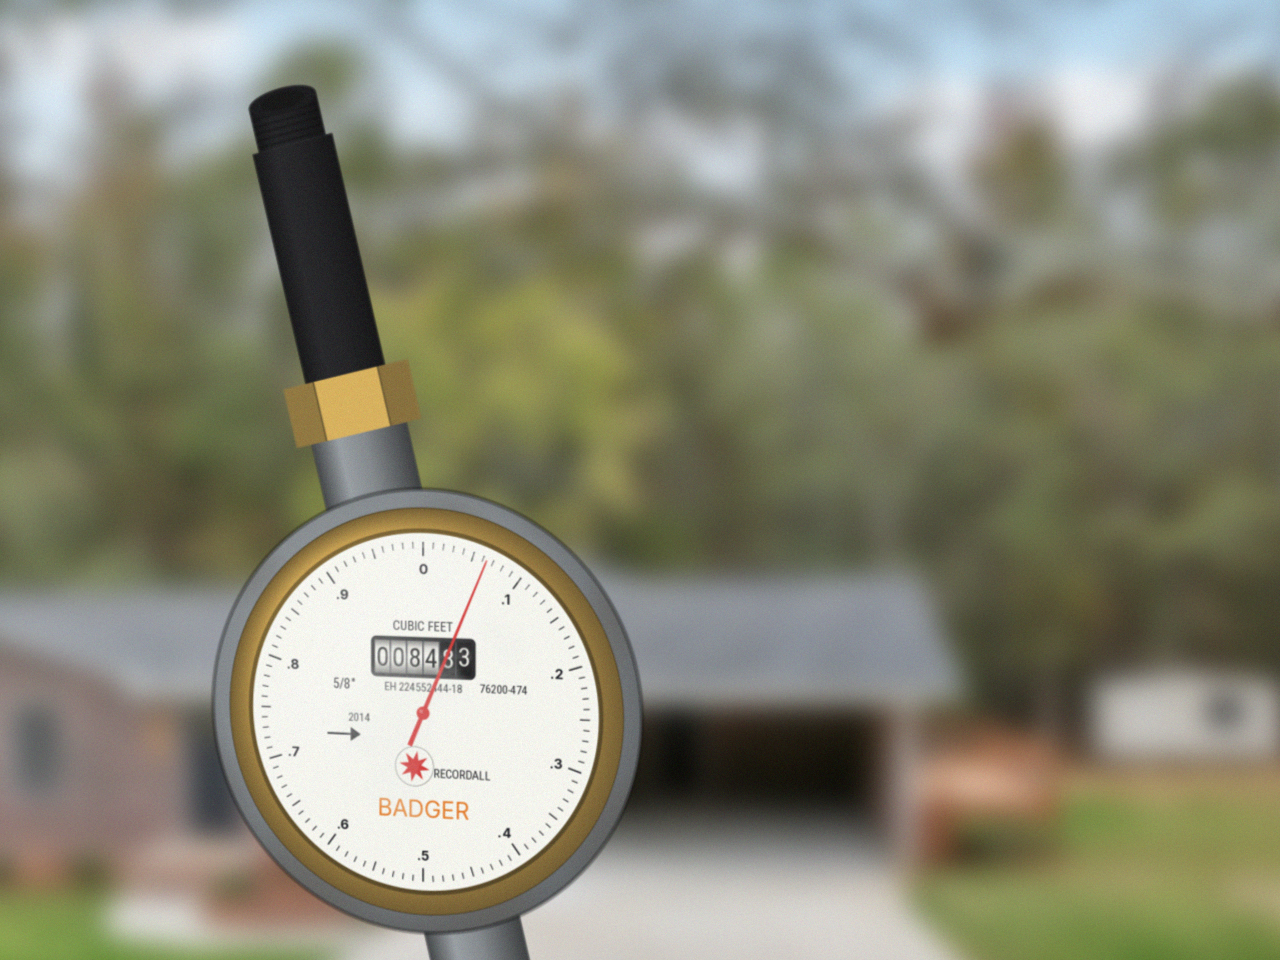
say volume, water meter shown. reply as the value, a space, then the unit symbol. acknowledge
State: 8483.06 ft³
